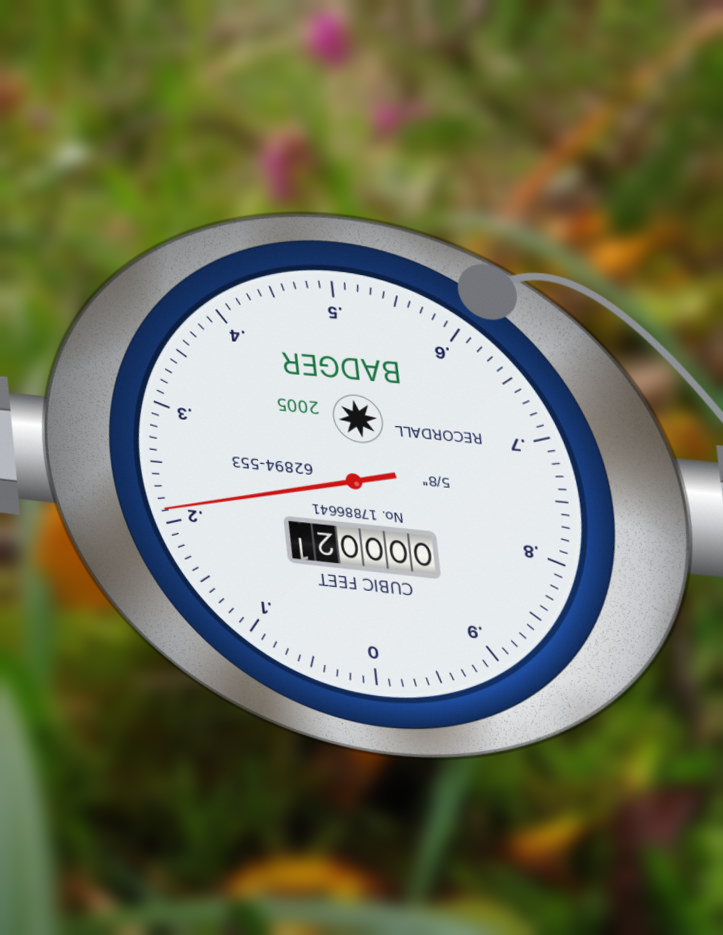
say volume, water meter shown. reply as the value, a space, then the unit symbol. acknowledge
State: 21.21 ft³
